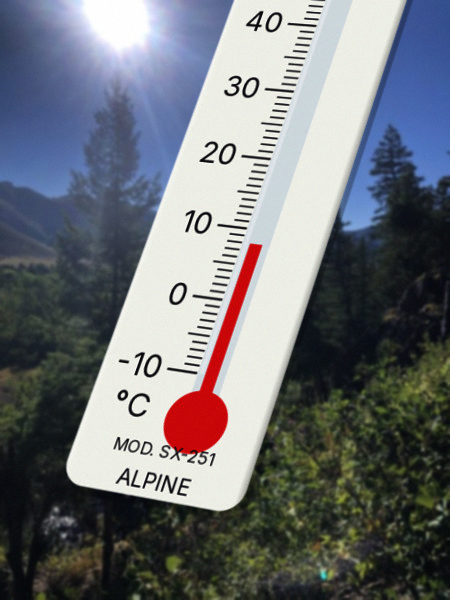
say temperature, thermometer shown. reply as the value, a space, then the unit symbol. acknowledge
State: 8 °C
